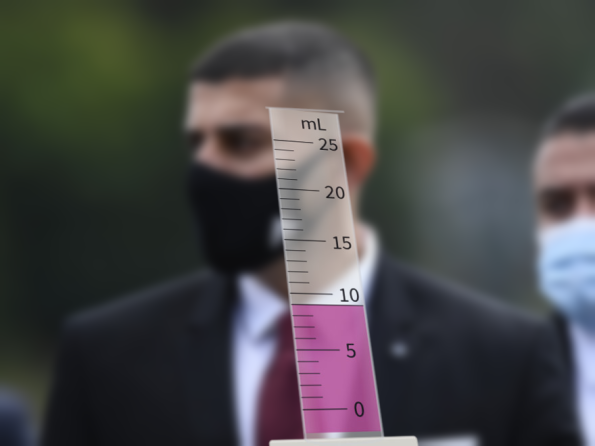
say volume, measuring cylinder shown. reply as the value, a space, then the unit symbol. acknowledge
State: 9 mL
